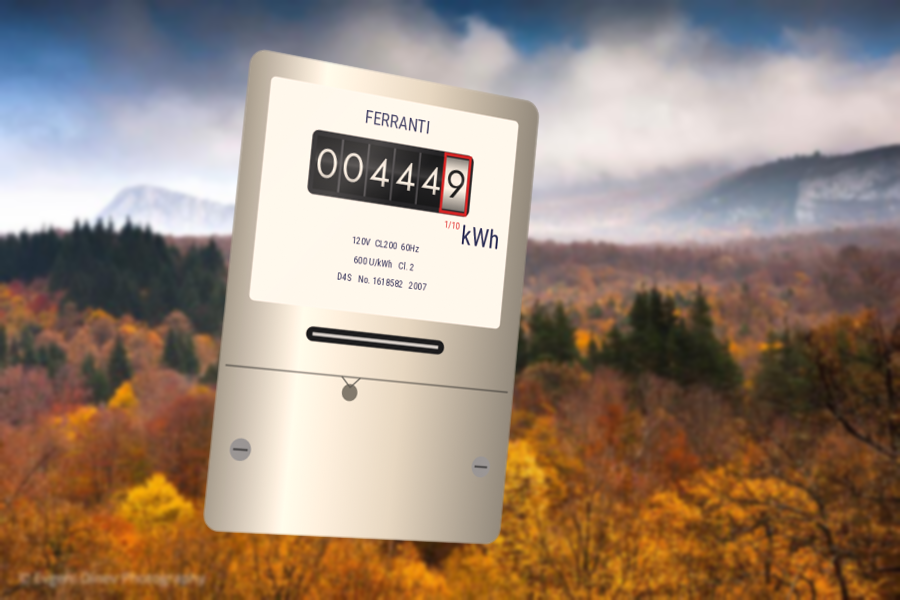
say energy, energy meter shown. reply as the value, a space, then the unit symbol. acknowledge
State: 444.9 kWh
